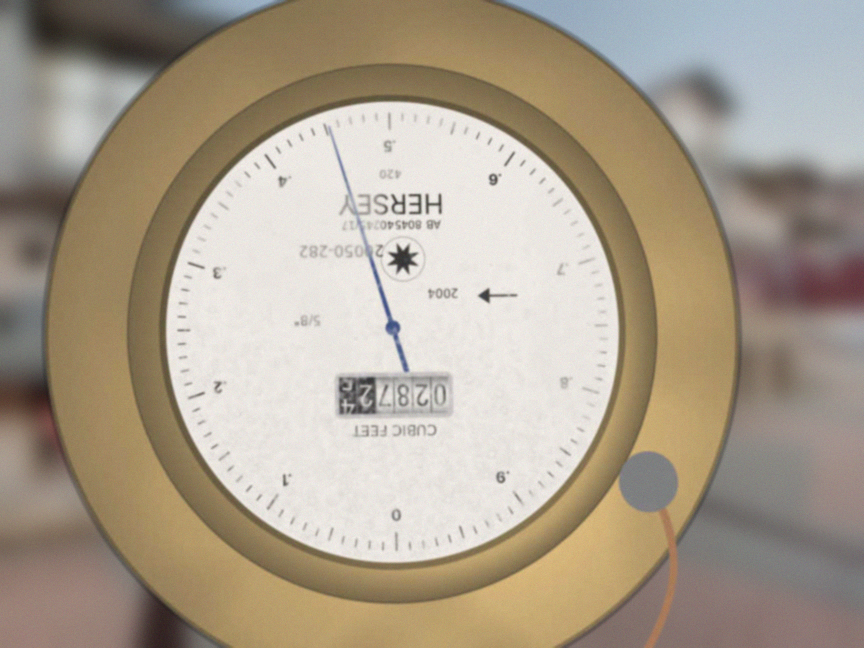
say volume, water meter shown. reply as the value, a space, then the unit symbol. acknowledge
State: 28724.45 ft³
